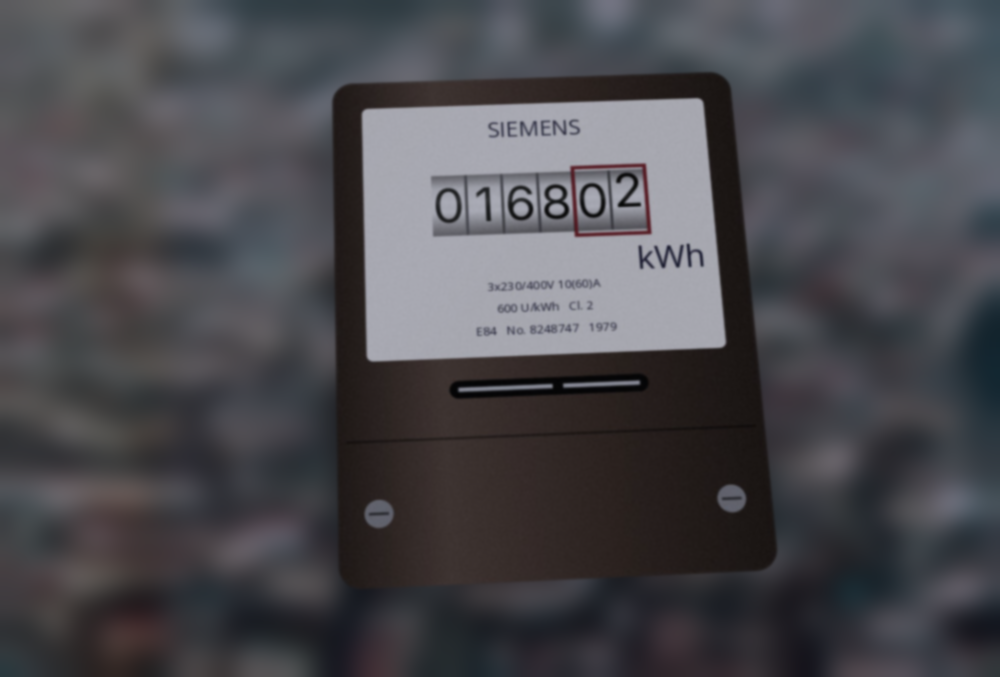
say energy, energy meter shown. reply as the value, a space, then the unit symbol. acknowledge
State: 168.02 kWh
